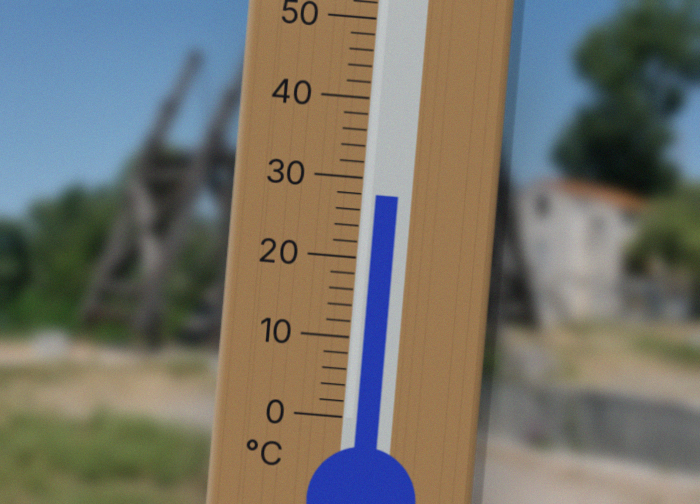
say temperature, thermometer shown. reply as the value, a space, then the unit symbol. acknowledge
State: 28 °C
